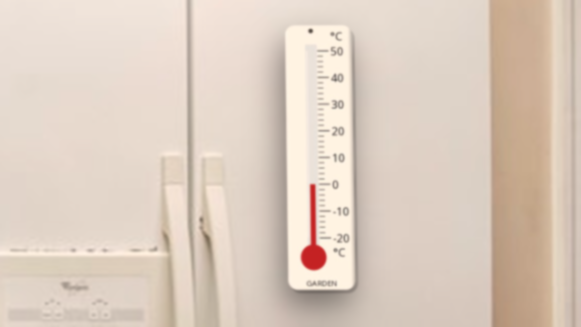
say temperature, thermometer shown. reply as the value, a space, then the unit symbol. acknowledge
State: 0 °C
